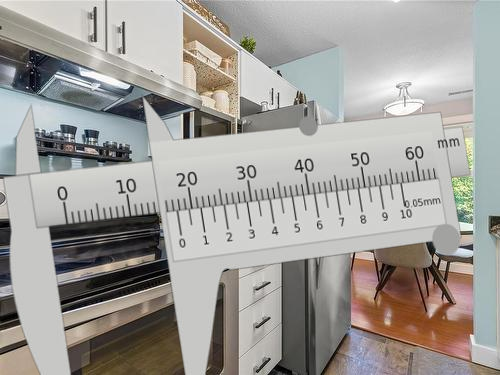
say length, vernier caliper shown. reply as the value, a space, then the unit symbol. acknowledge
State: 17.6 mm
